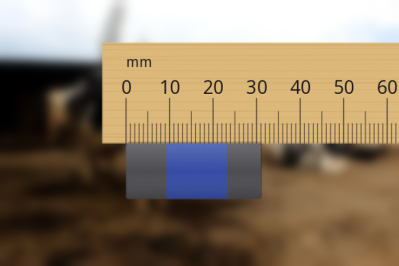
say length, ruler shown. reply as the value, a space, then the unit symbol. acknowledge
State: 31 mm
